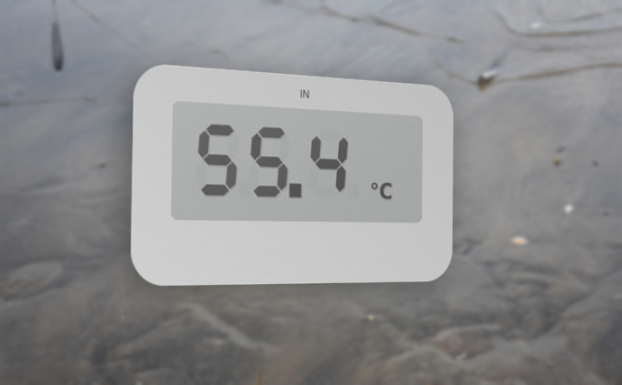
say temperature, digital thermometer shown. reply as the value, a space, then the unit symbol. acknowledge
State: 55.4 °C
